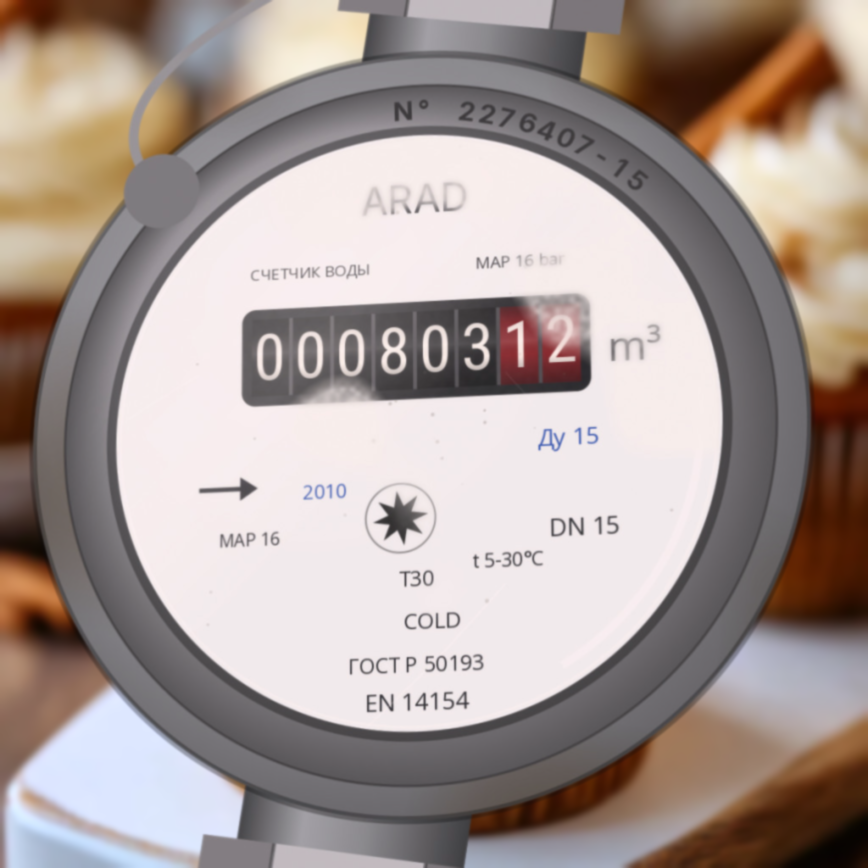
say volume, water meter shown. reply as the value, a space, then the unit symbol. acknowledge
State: 803.12 m³
